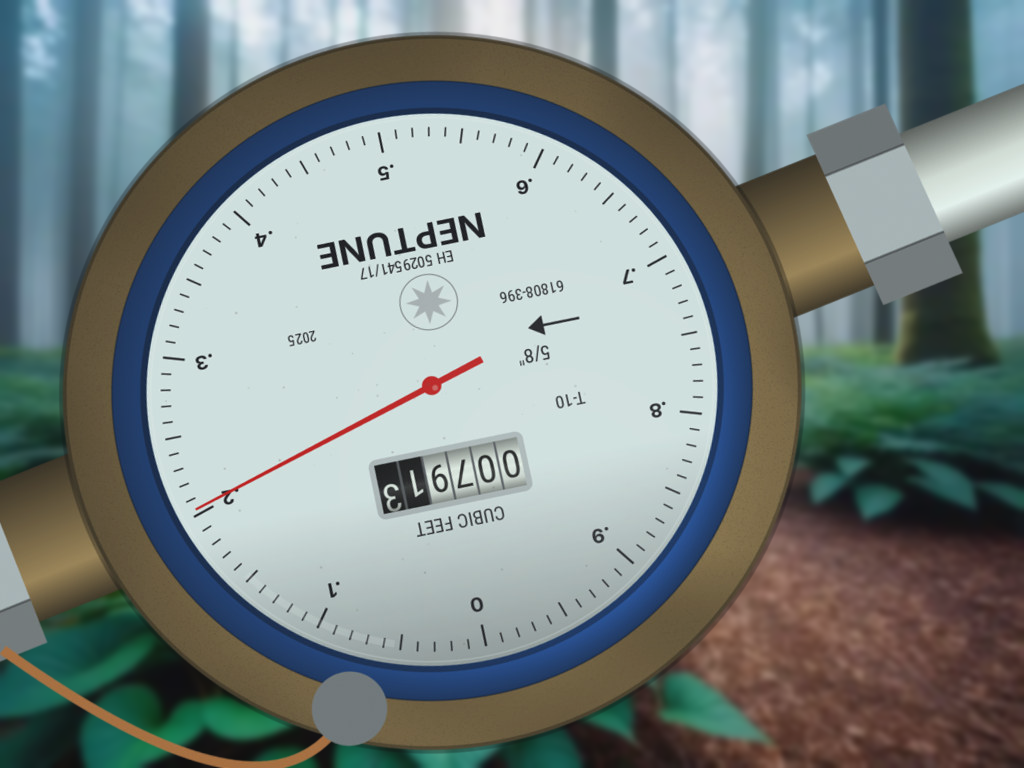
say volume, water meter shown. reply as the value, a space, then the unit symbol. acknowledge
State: 7913.20 ft³
